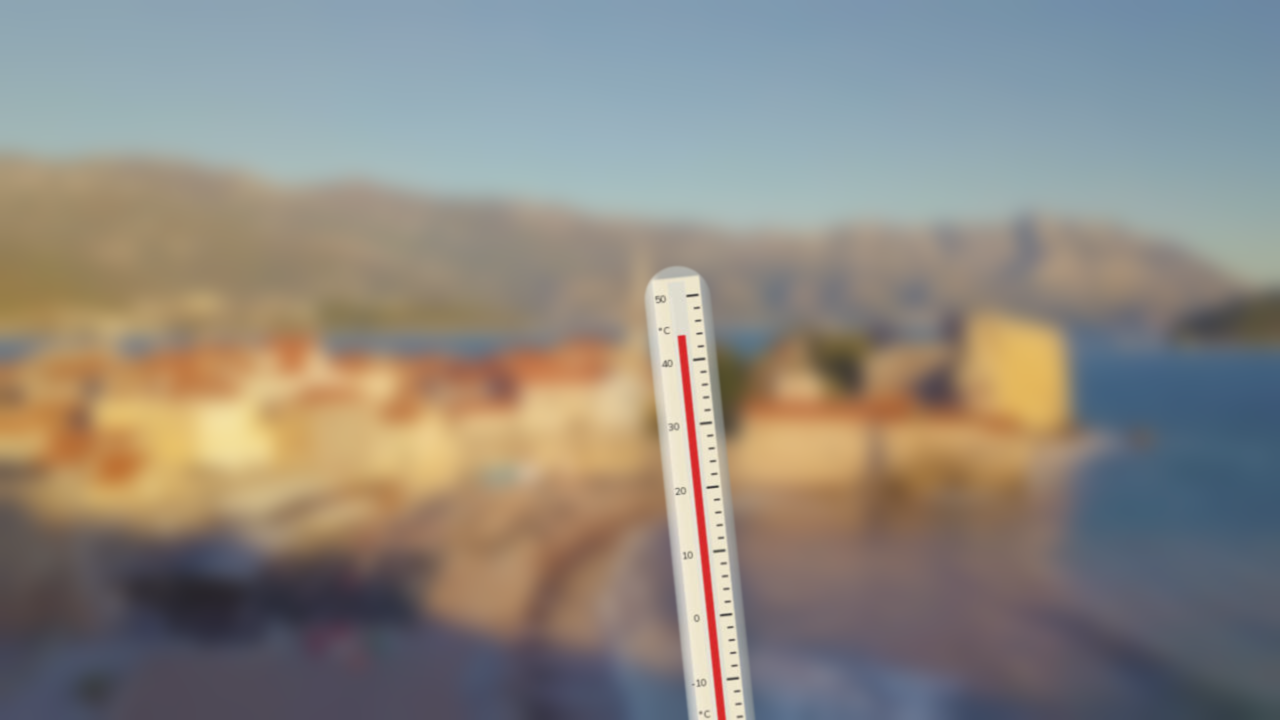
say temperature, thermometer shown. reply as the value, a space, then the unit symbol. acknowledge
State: 44 °C
